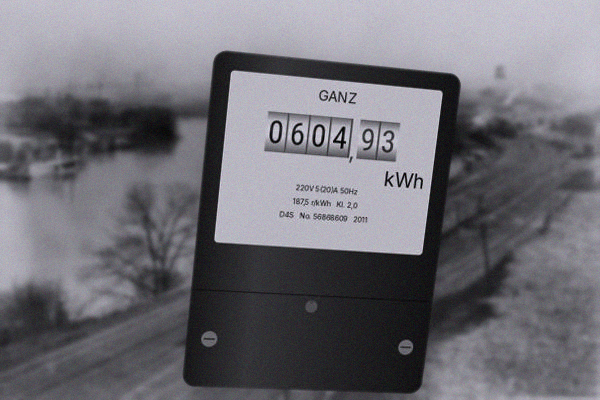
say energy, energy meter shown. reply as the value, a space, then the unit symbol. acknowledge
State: 604.93 kWh
